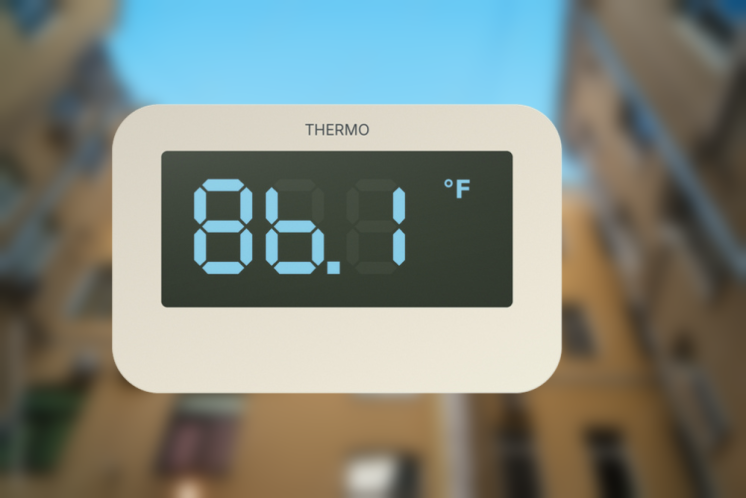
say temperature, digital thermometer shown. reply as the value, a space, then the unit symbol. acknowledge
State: 86.1 °F
